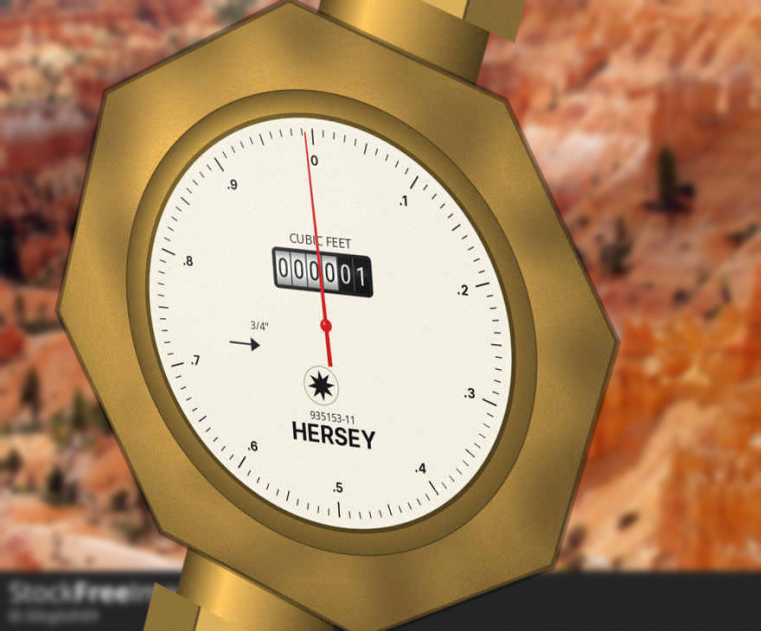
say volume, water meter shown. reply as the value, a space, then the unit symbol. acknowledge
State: 0.99 ft³
